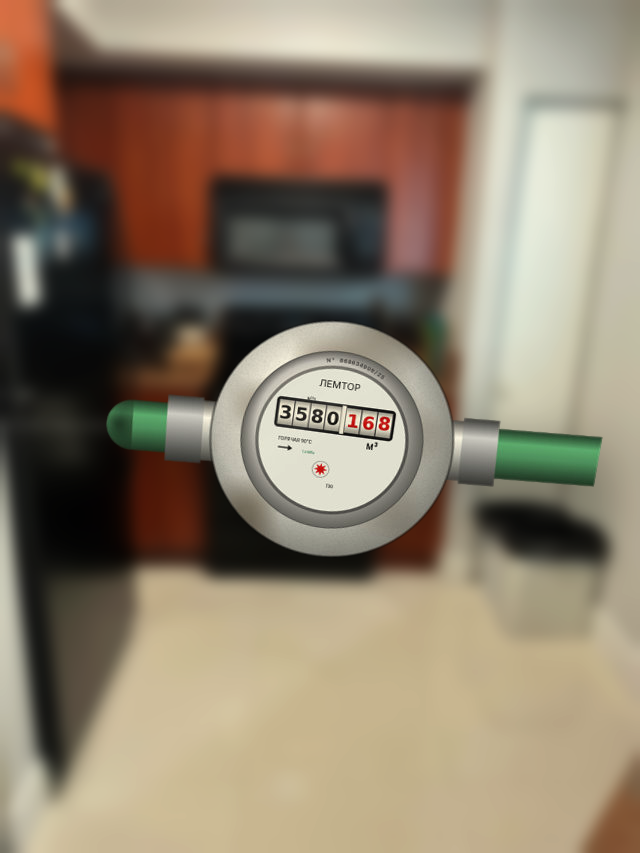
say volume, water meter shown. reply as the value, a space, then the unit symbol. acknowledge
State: 3580.168 m³
